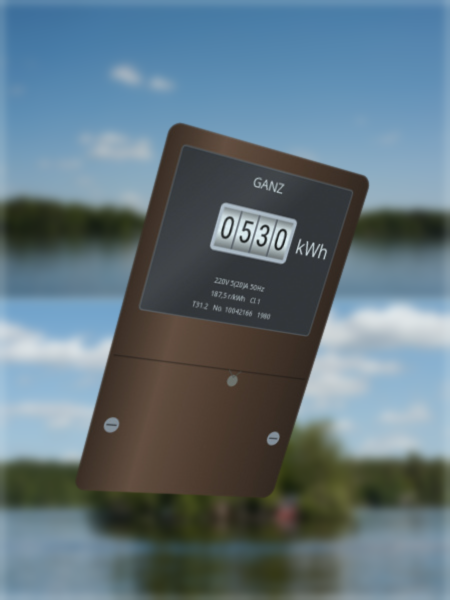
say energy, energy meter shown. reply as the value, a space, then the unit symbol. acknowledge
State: 530 kWh
